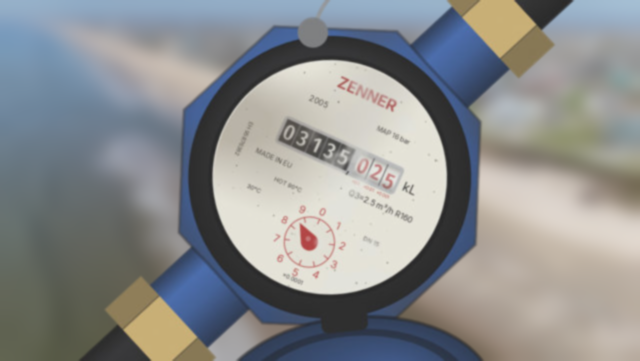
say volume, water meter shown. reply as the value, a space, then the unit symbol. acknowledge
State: 3135.0248 kL
